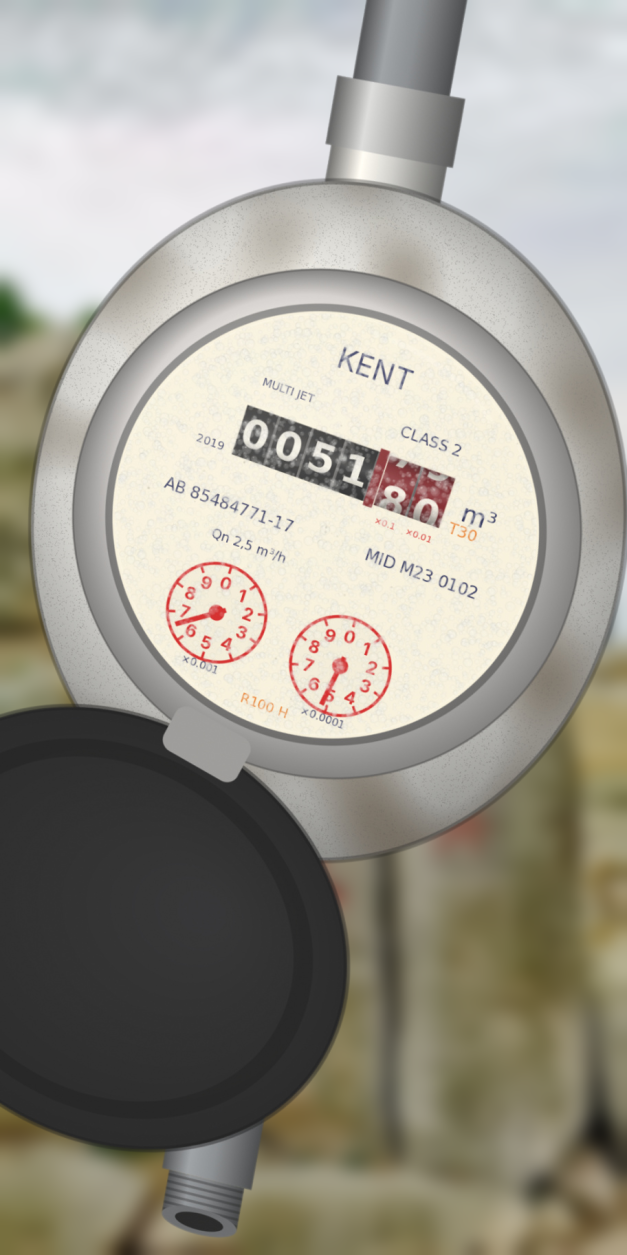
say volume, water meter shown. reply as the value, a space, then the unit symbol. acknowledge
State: 51.7965 m³
